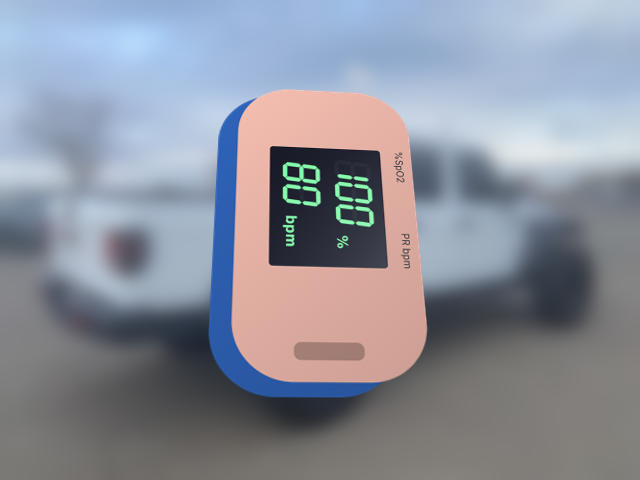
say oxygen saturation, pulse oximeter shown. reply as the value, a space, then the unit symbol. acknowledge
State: 100 %
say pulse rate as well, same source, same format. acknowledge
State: 80 bpm
